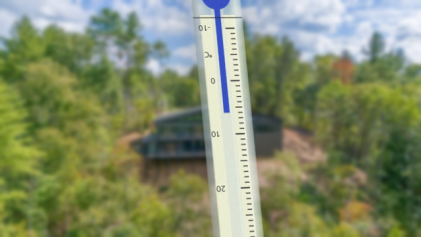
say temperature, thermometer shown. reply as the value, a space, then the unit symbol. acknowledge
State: 6 °C
